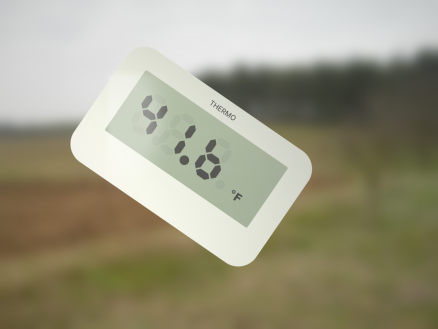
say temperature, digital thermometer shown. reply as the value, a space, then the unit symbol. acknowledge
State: 41.6 °F
